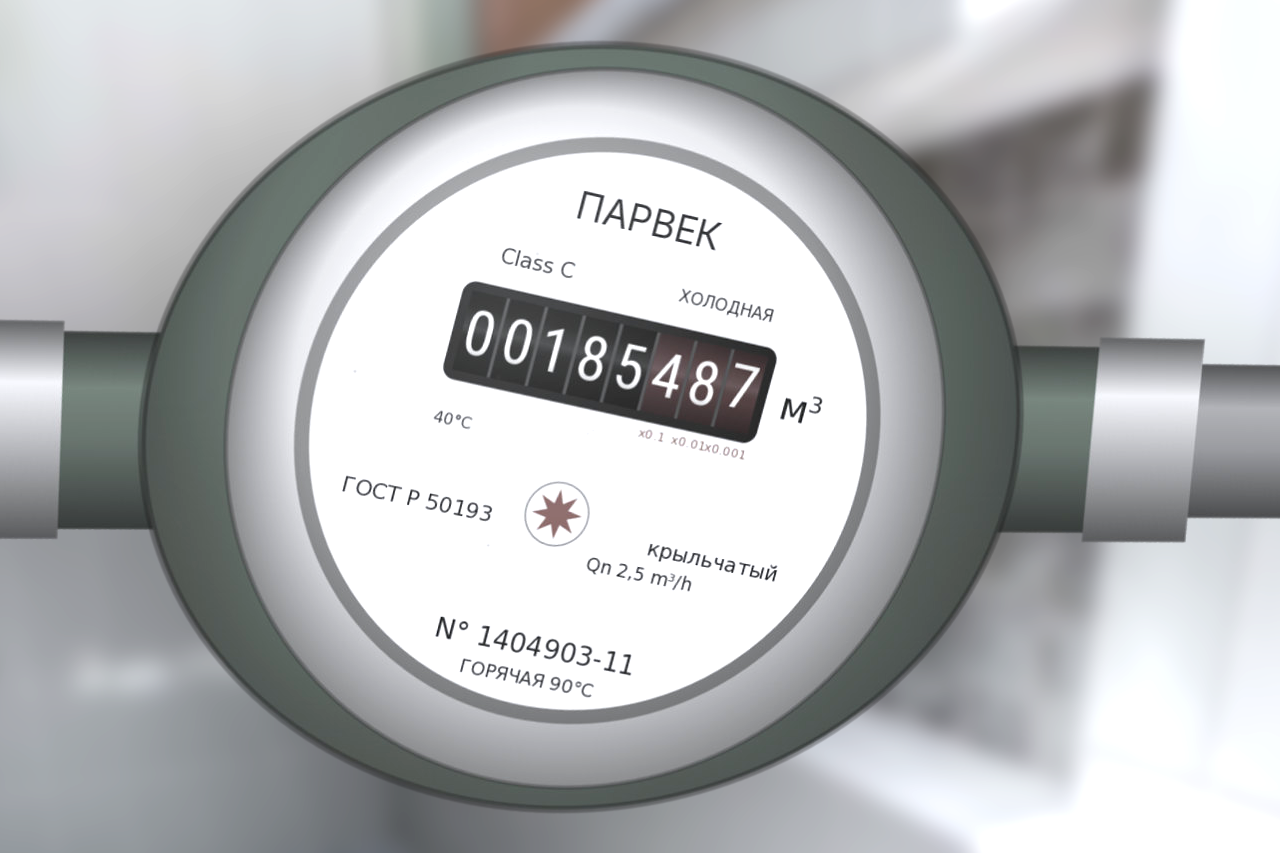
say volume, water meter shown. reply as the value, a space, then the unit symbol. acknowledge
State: 185.487 m³
